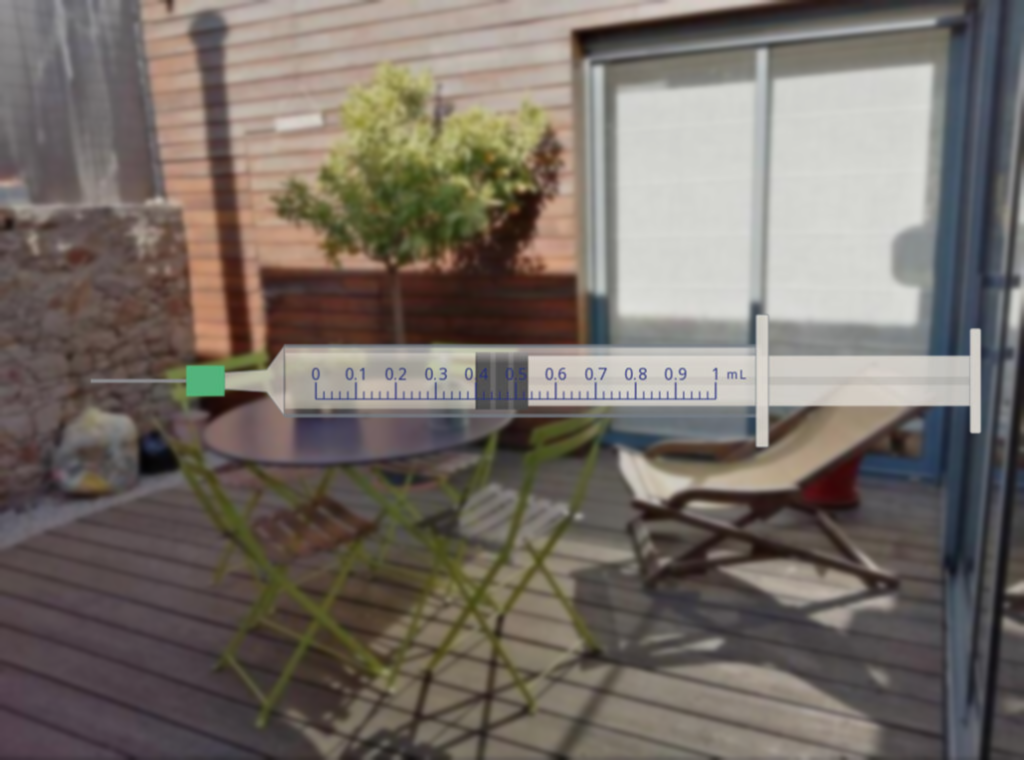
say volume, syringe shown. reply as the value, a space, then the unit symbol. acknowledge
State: 0.4 mL
